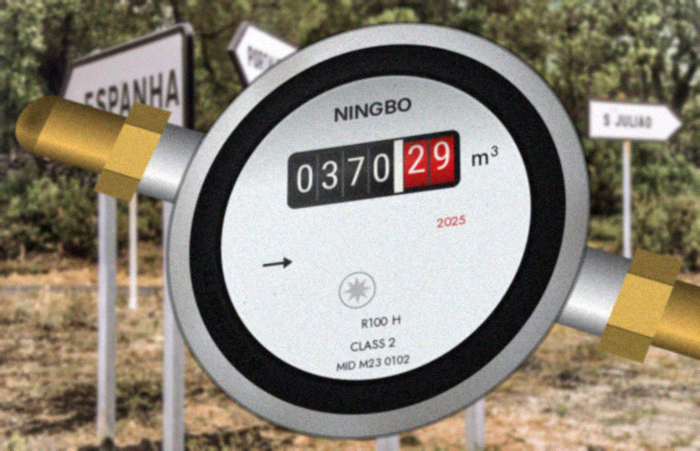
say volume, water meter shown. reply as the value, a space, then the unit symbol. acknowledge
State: 370.29 m³
